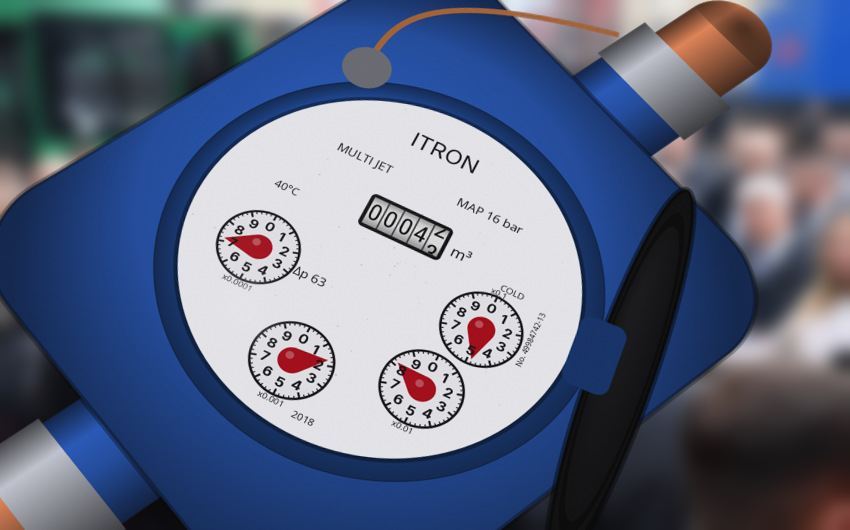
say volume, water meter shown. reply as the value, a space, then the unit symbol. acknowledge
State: 42.4817 m³
